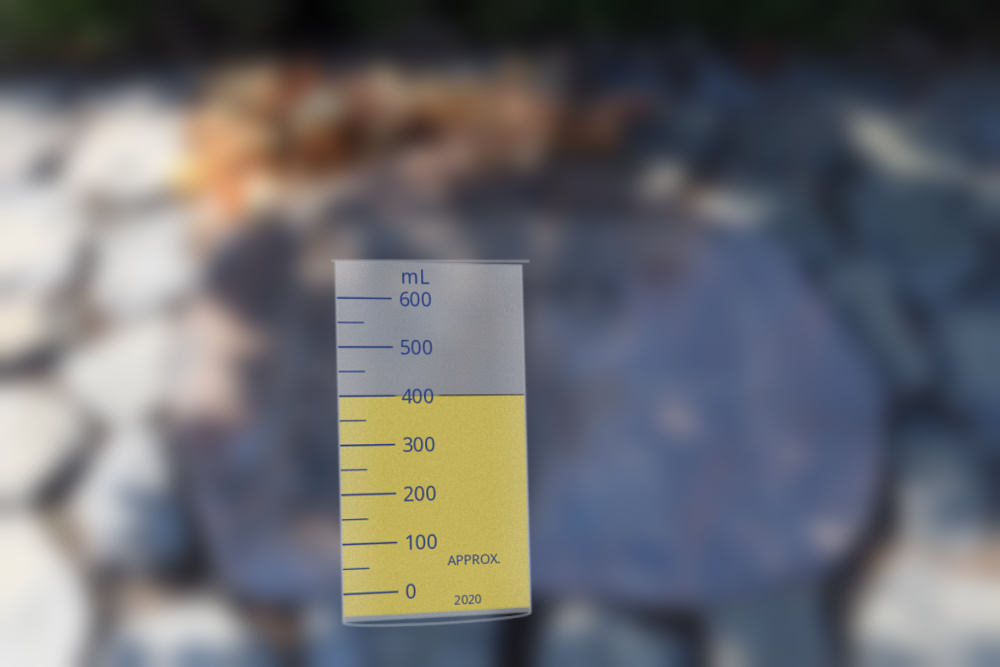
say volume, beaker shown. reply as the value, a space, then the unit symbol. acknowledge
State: 400 mL
